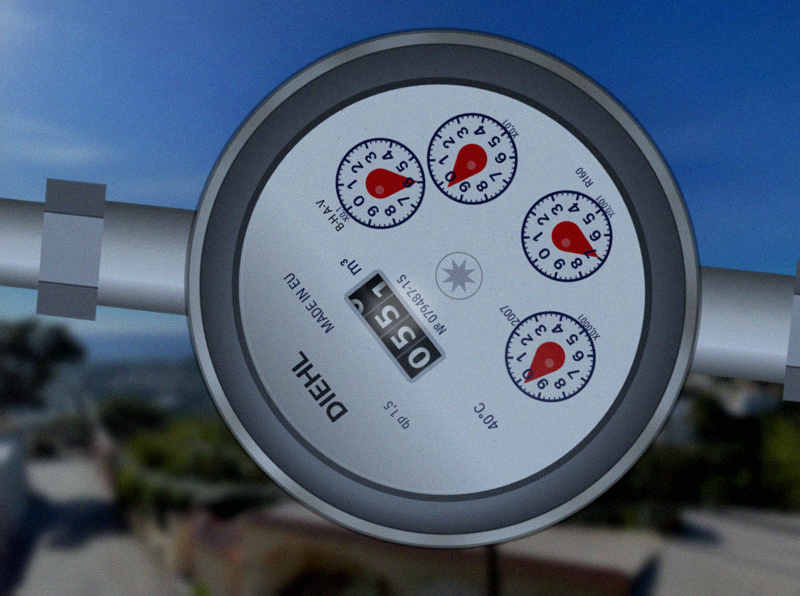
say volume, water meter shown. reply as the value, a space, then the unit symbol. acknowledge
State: 550.5969 m³
